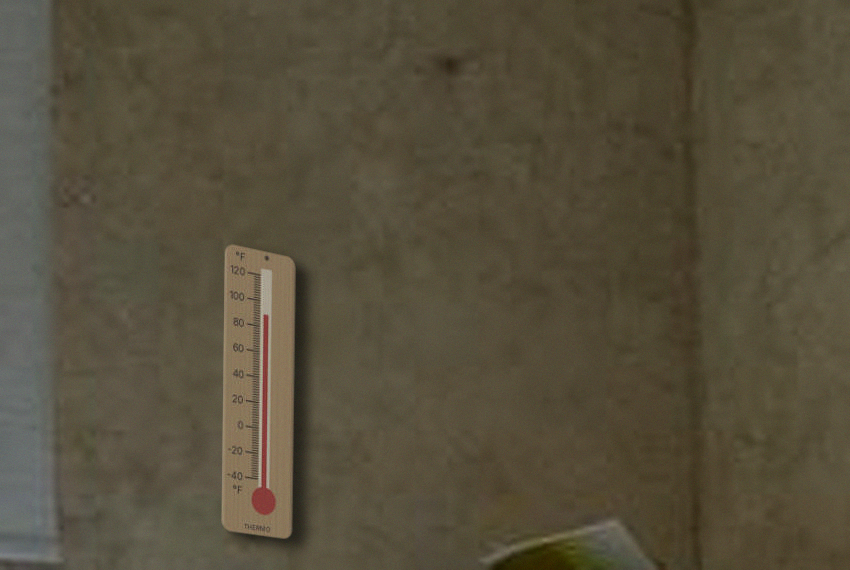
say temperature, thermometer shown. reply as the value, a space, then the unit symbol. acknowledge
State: 90 °F
